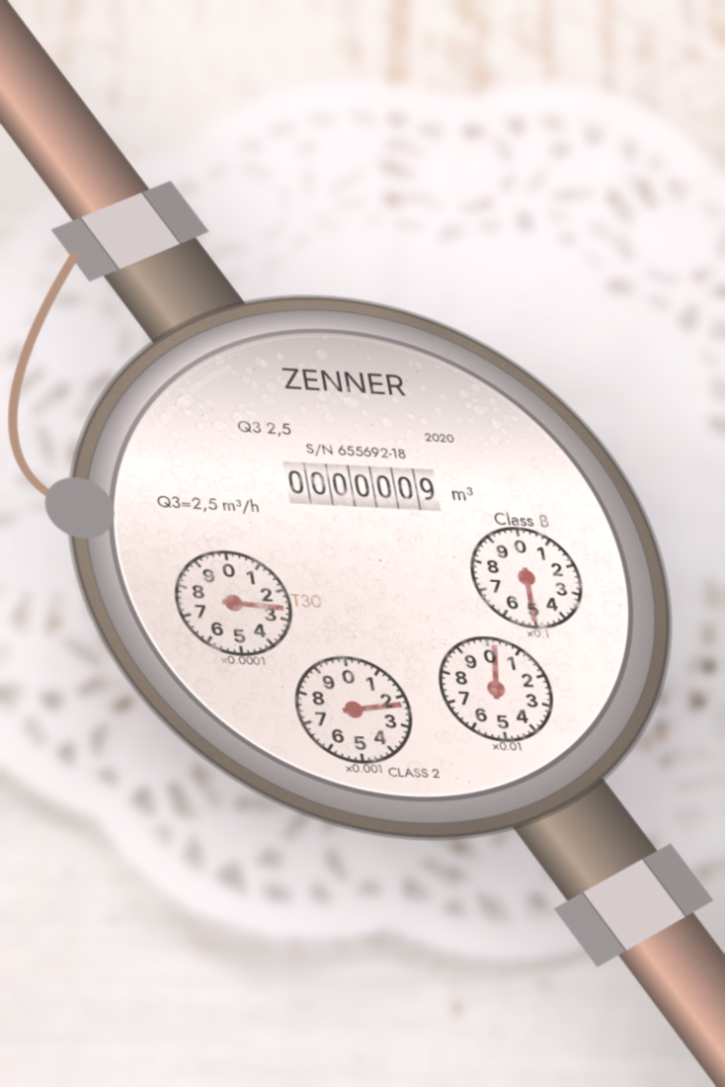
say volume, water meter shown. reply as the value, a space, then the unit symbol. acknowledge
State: 9.5022 m³
